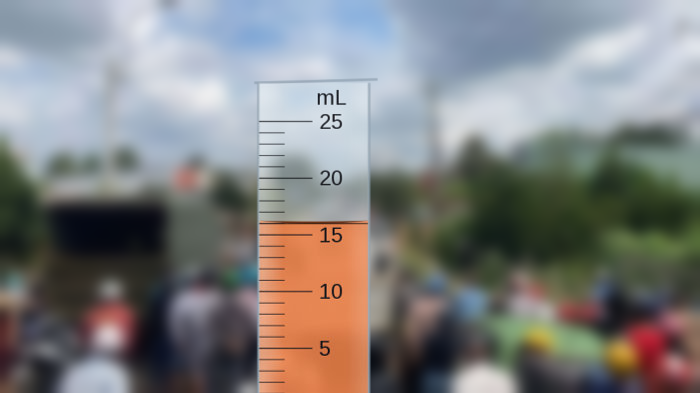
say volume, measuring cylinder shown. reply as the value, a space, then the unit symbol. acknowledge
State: 16 mL
